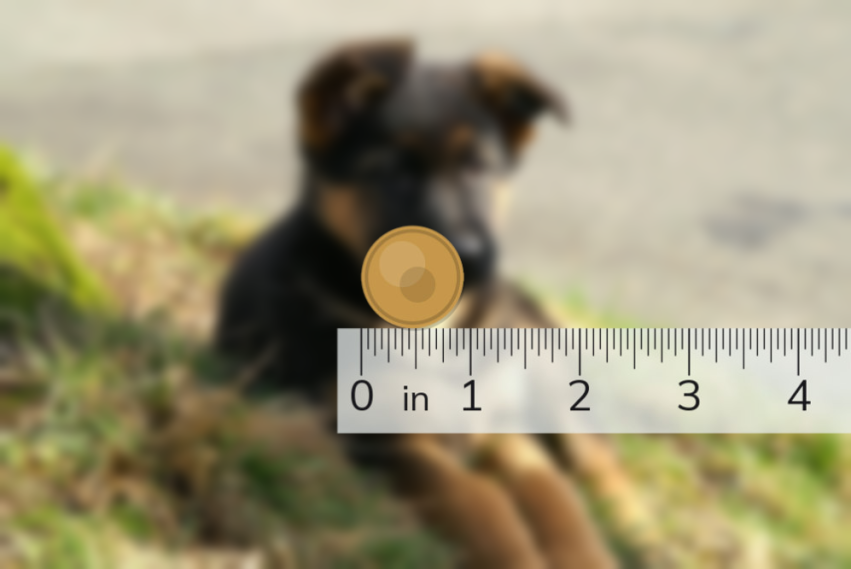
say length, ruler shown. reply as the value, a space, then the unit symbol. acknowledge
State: 0.9375 in
